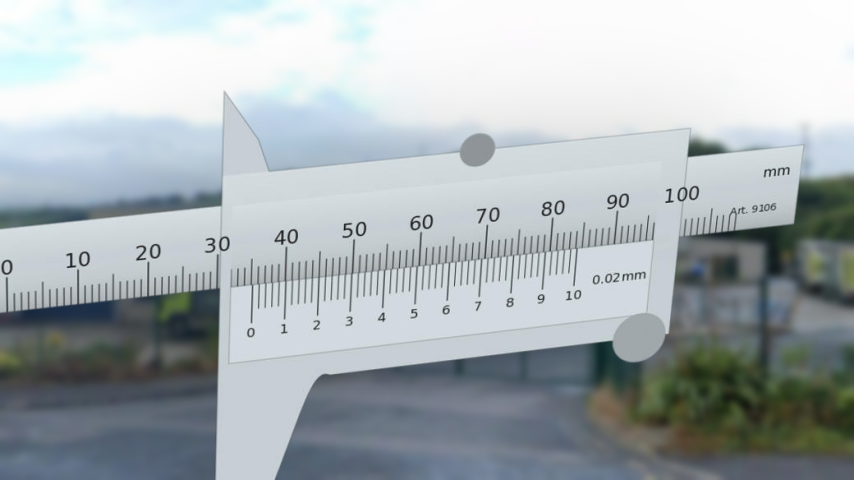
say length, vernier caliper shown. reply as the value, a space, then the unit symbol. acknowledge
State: 35.2 mm
